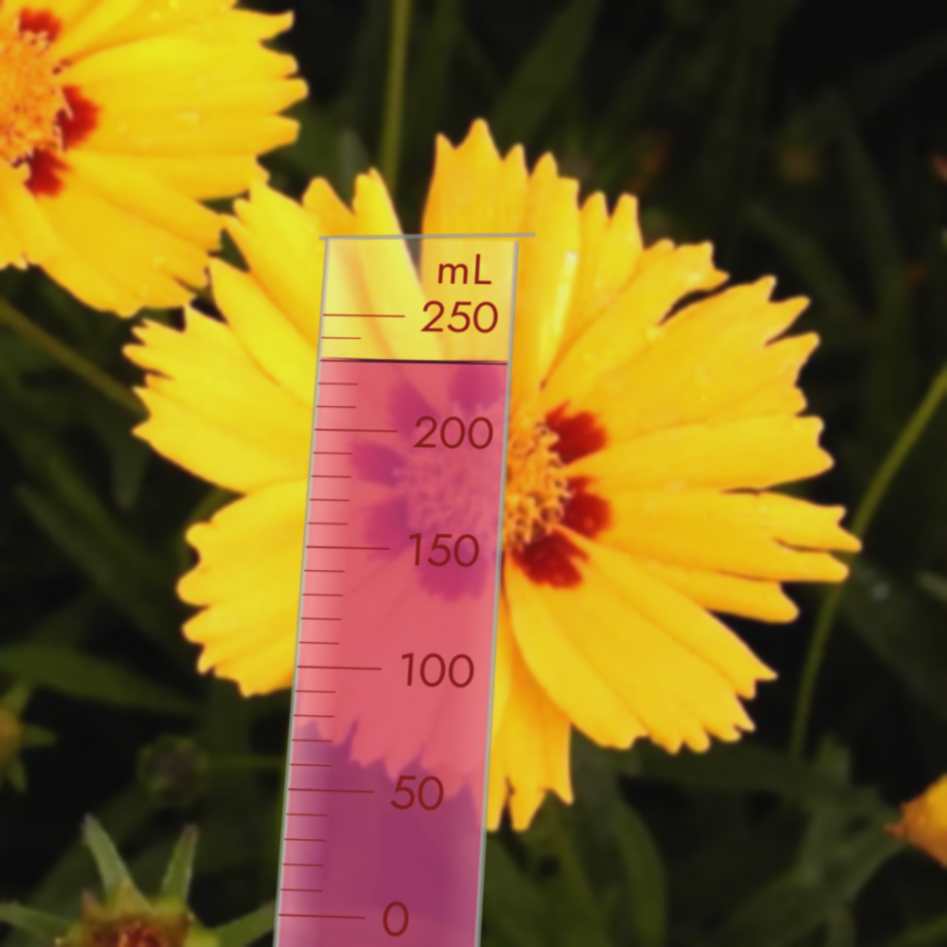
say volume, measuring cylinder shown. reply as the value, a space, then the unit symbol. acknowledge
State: 230 mL
